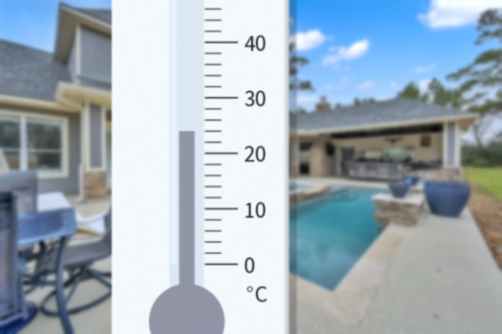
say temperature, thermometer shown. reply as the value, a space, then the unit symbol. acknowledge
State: 24 °C
